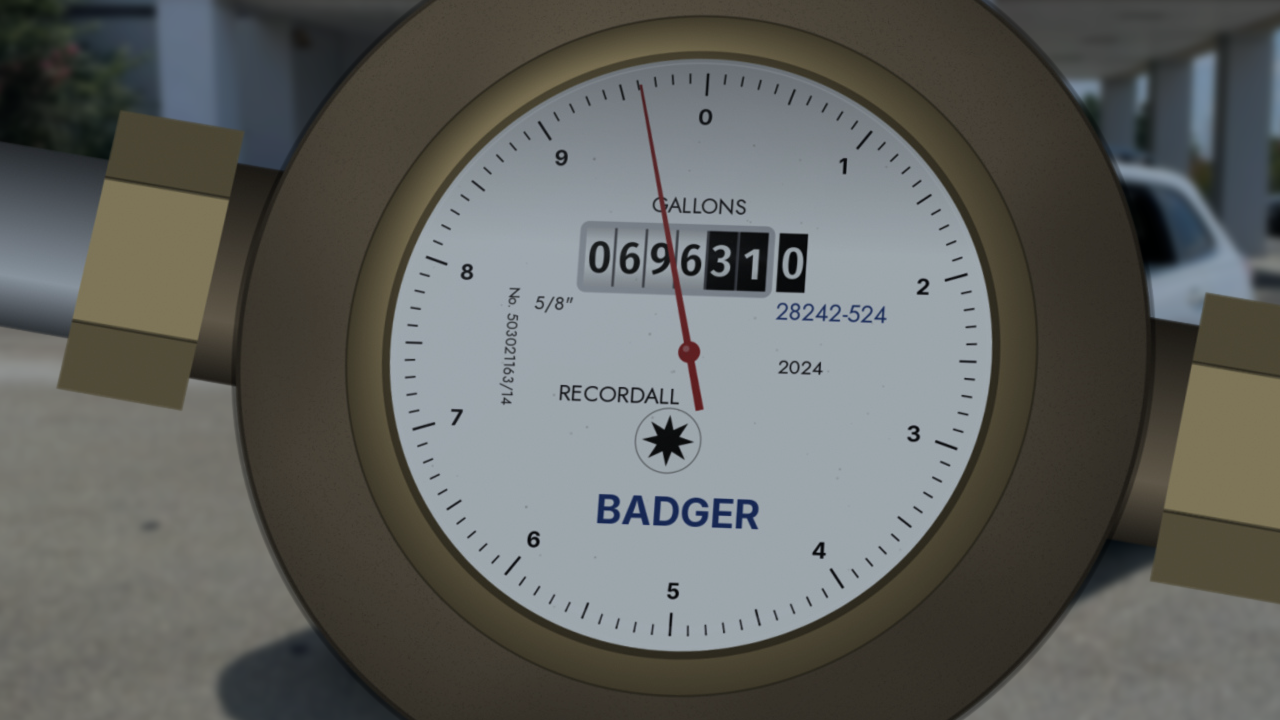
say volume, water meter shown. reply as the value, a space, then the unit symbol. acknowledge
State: 696309.6 gal
